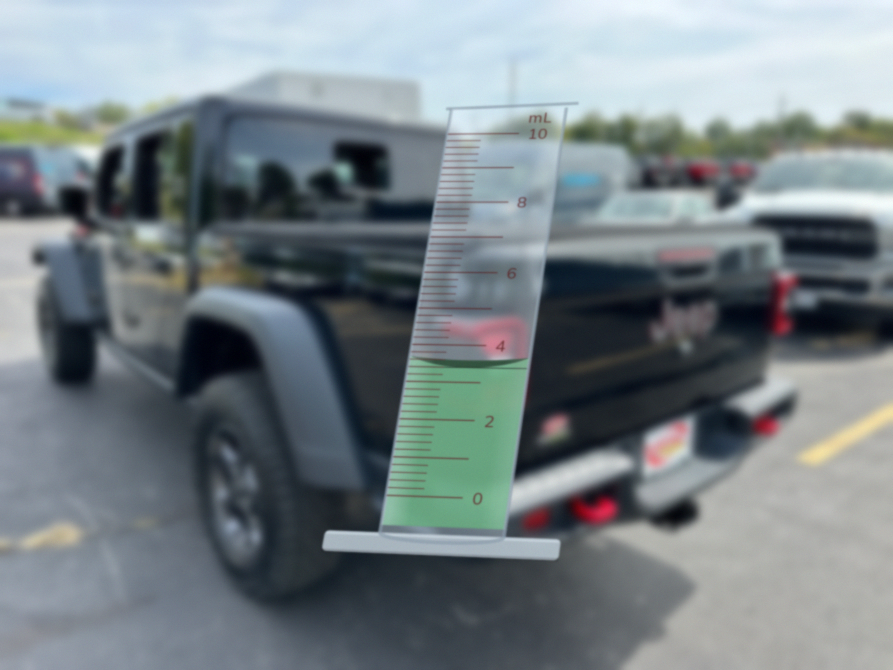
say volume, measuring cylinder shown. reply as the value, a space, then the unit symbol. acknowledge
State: 3.4 mL
